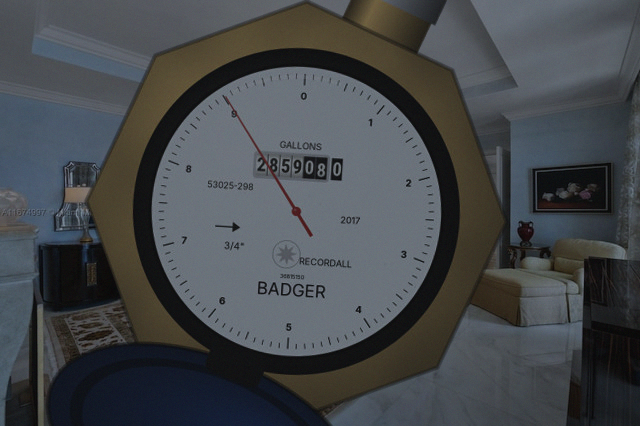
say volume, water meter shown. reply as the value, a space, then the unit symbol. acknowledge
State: 2859079.0 gal
